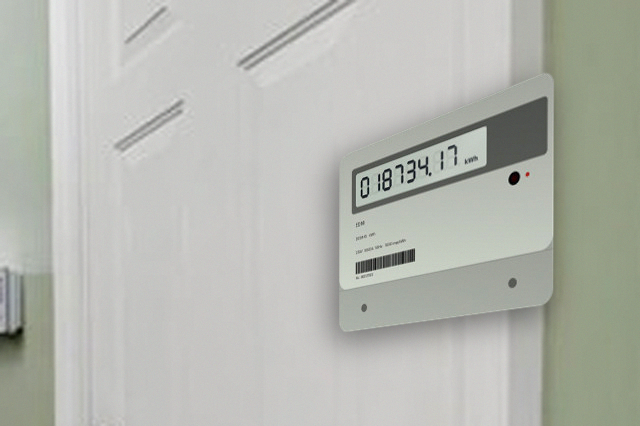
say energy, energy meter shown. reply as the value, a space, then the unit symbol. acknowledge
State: 18734.17 kWh
